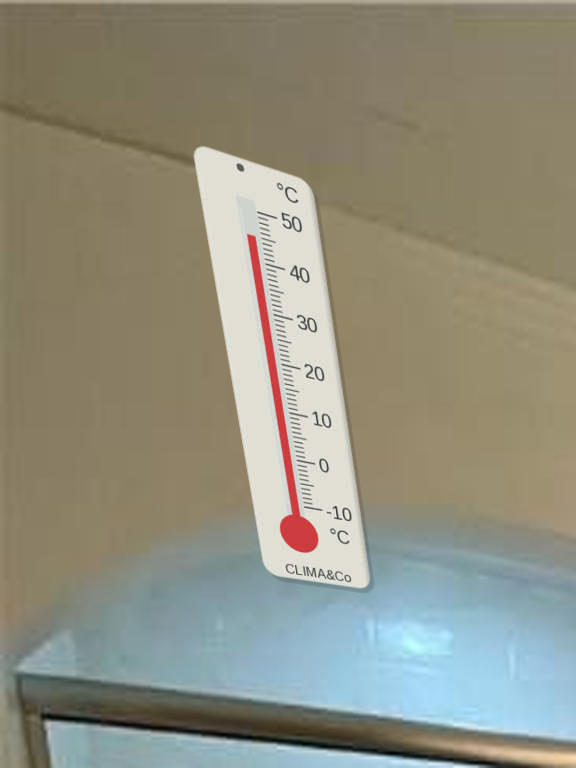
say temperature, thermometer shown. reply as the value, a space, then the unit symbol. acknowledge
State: 45 °C
